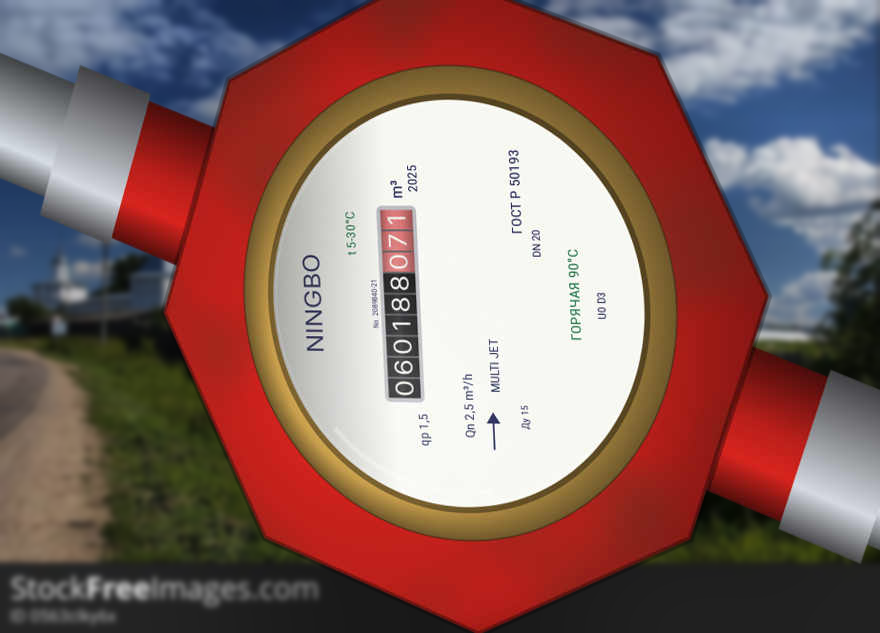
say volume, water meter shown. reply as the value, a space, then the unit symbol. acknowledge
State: 60188.071 m³
